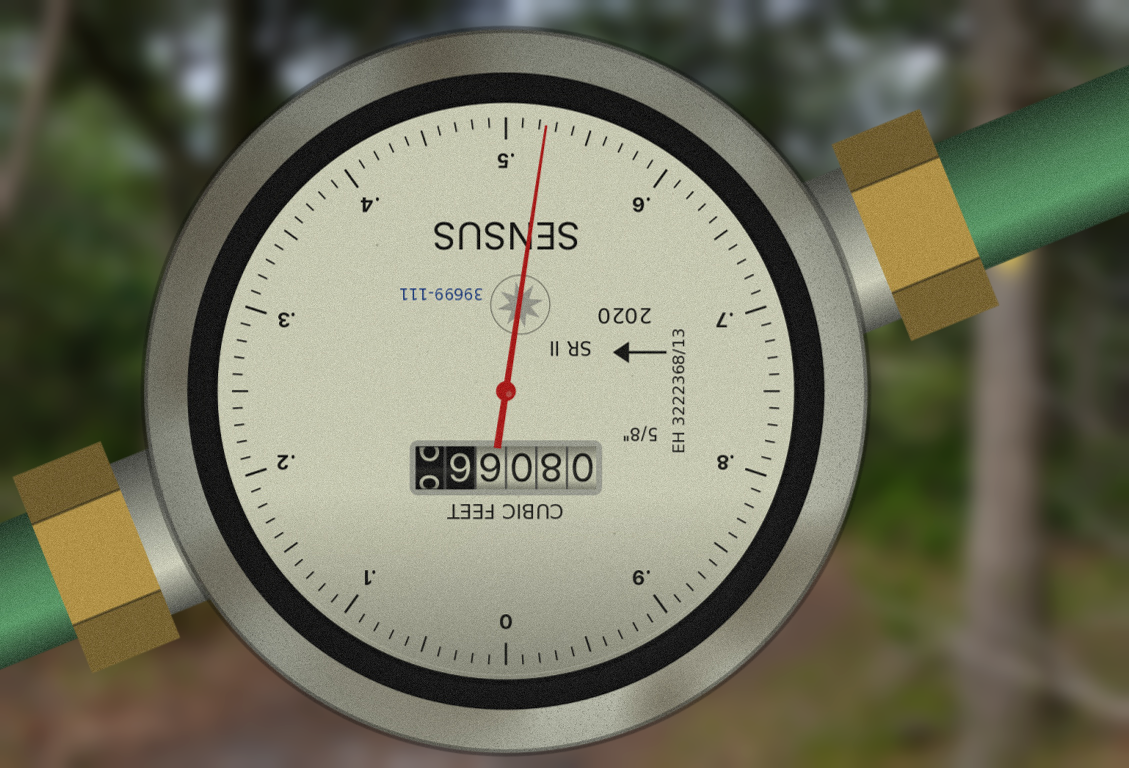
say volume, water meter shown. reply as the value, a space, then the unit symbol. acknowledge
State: 80668.52 ft³
